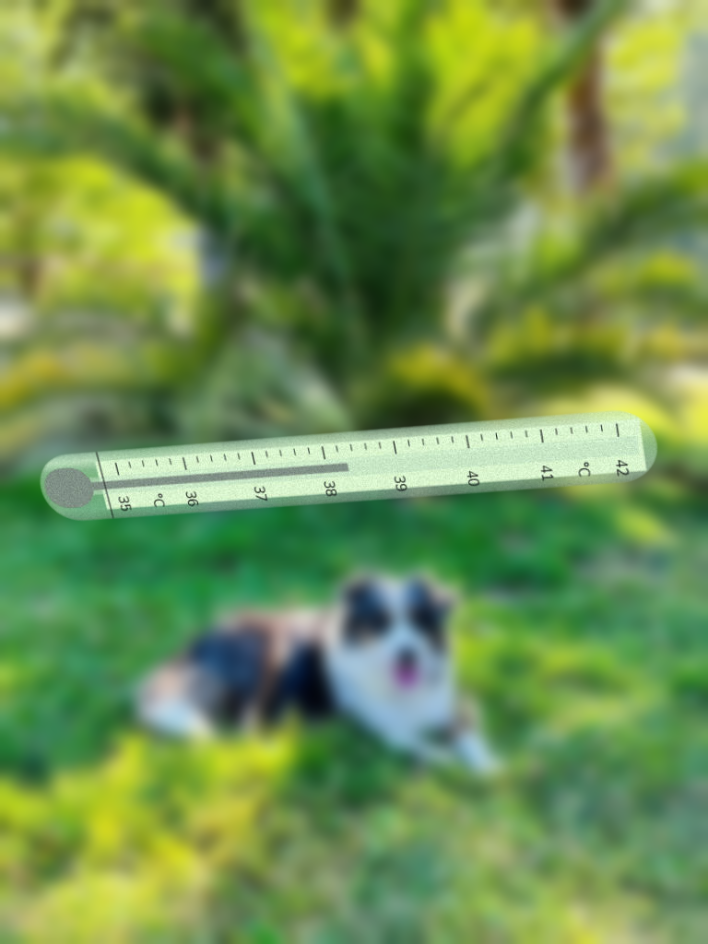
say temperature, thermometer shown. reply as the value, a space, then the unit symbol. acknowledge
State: 38.3 °C
